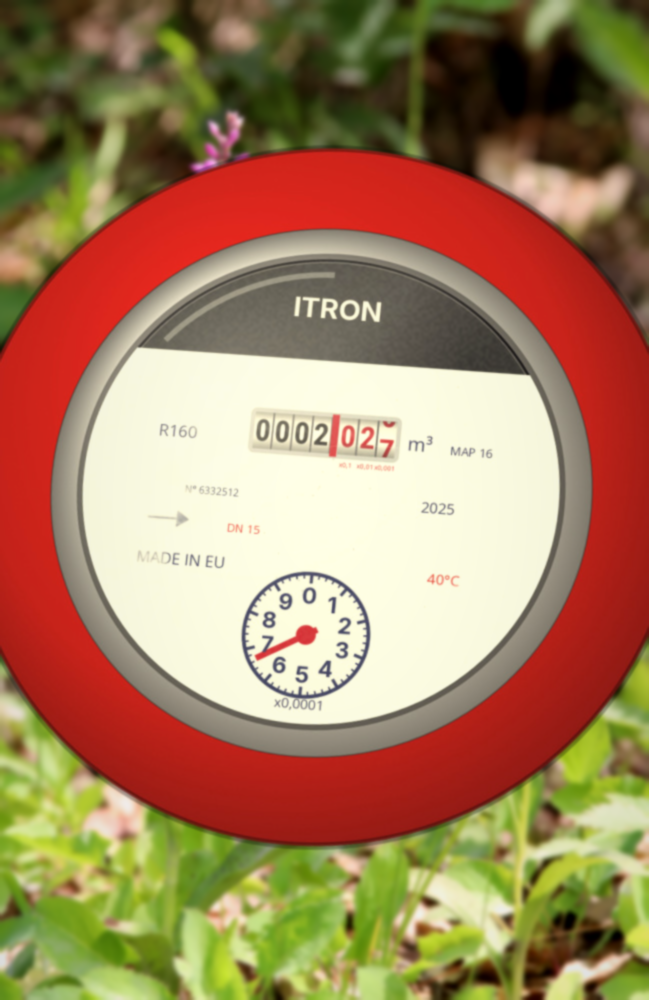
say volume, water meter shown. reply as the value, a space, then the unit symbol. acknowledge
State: 2.0266 m³
